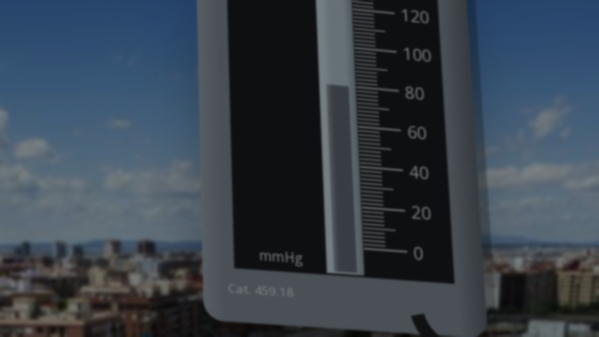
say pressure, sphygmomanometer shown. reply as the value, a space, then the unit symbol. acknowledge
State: 80 mmHg
